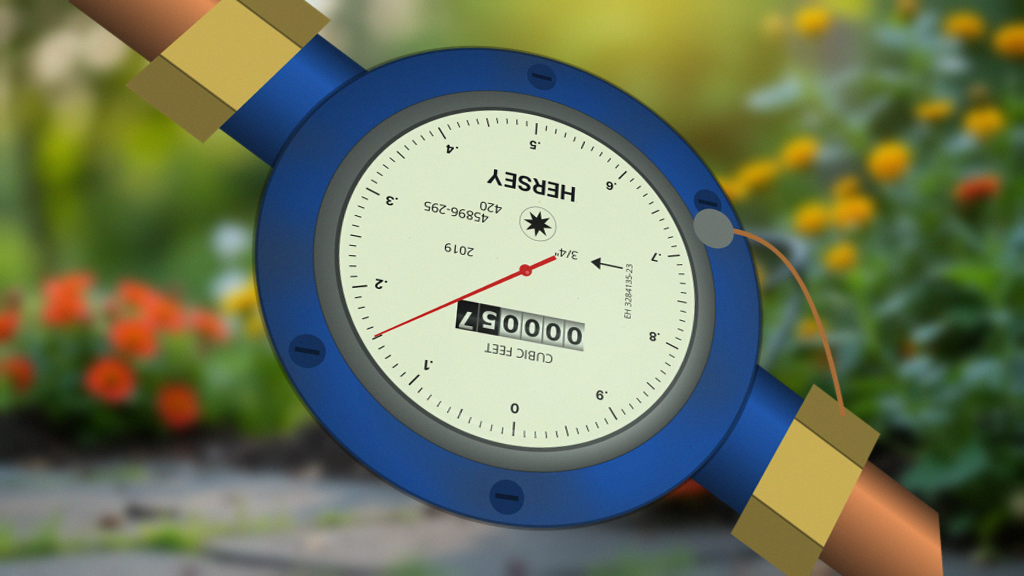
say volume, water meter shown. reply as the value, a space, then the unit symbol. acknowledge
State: 57.15 ft³
